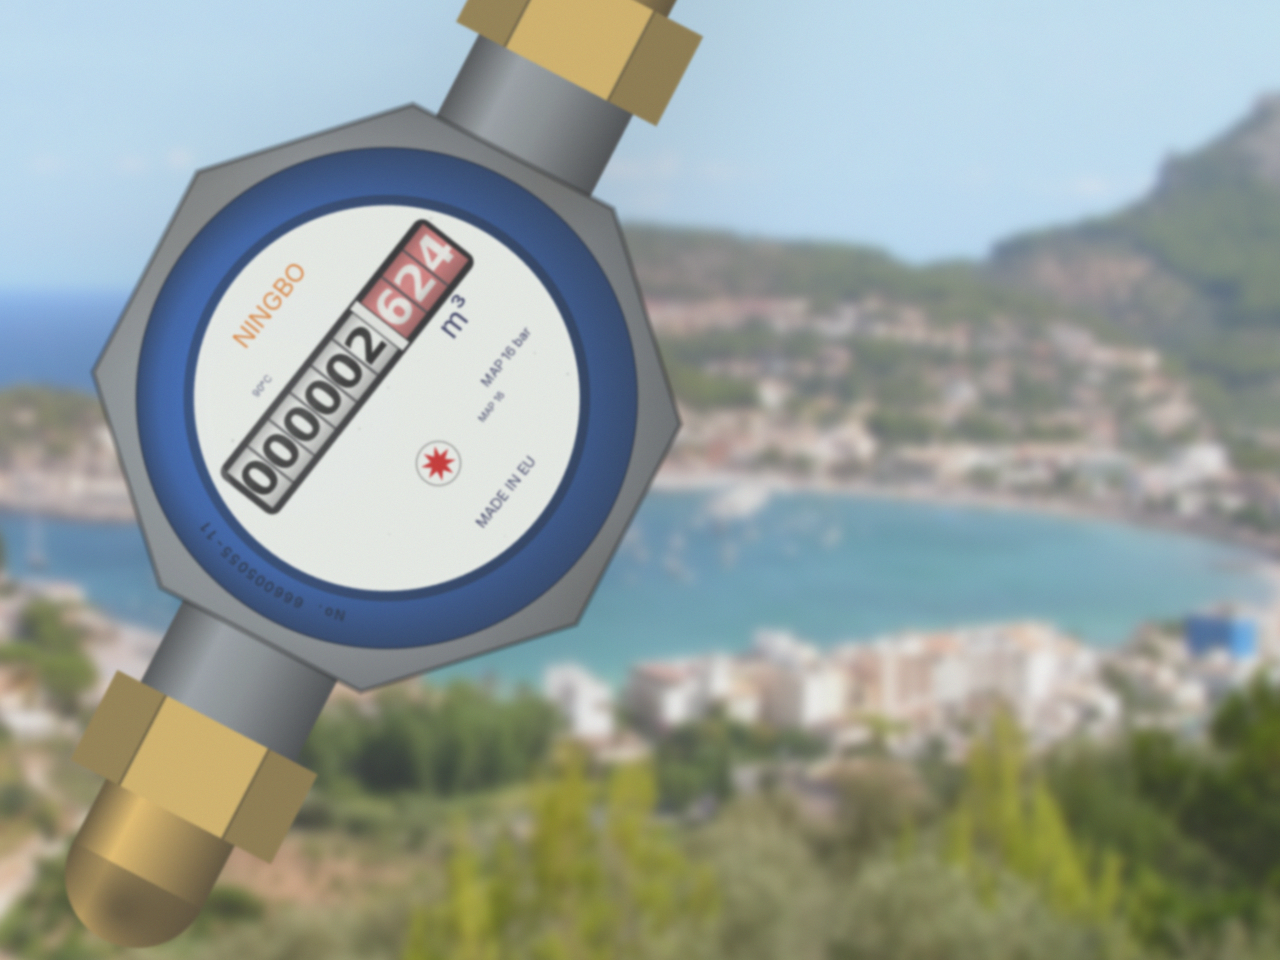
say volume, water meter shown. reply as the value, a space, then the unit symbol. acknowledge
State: 2.624 m³
